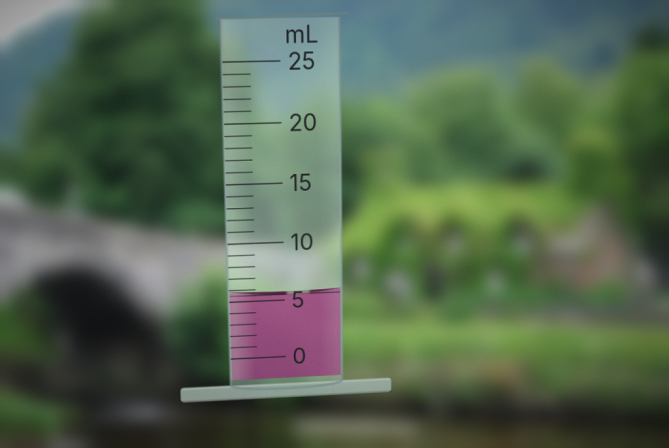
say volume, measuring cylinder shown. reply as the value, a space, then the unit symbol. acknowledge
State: 5.5 mL
